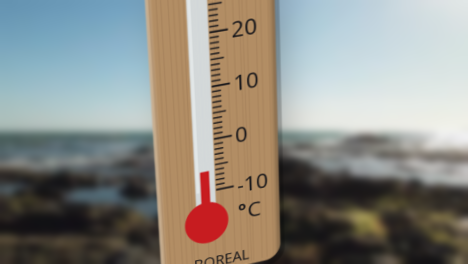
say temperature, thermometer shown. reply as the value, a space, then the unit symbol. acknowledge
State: -6 °C
